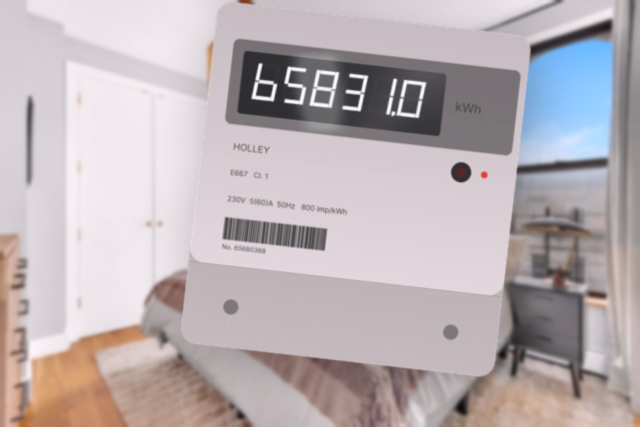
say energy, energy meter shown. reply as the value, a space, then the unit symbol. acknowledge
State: 65831.0 kWh
